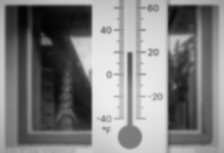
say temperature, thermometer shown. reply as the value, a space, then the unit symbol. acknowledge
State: 20 °F
